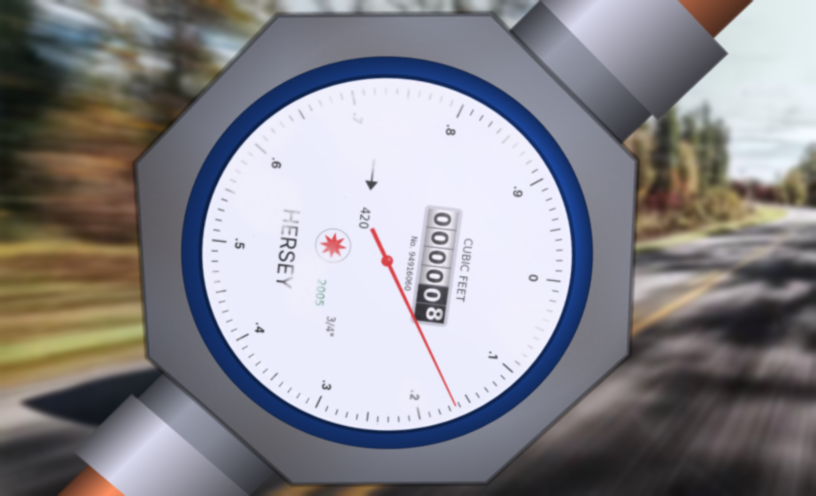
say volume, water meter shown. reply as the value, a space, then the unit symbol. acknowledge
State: 8.16 ft³
